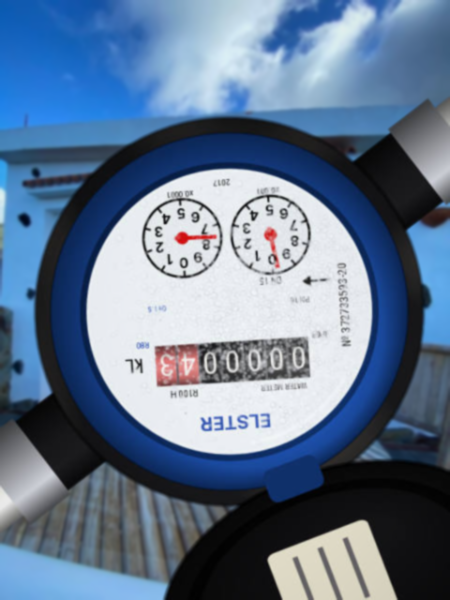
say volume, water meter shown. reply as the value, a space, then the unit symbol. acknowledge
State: 0.4297 kL
